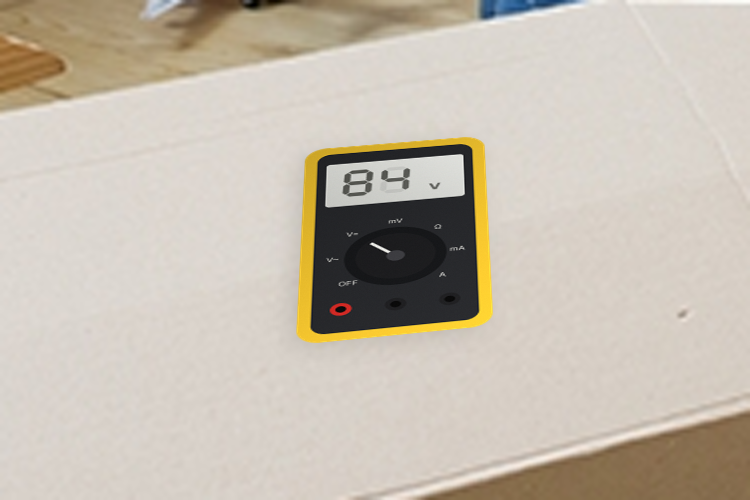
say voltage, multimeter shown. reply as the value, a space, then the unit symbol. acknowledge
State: 84 V
